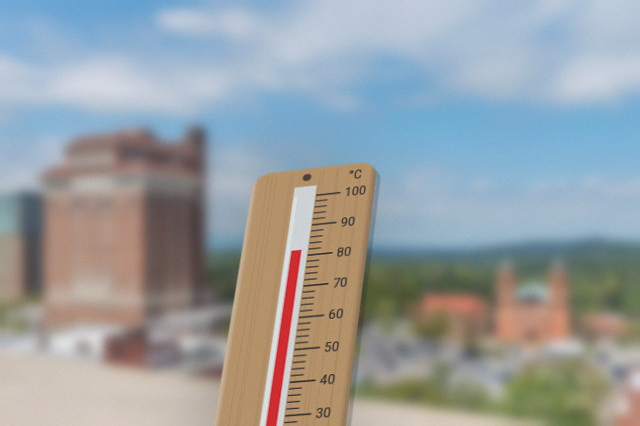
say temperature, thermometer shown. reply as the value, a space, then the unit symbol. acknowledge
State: 82 °C
